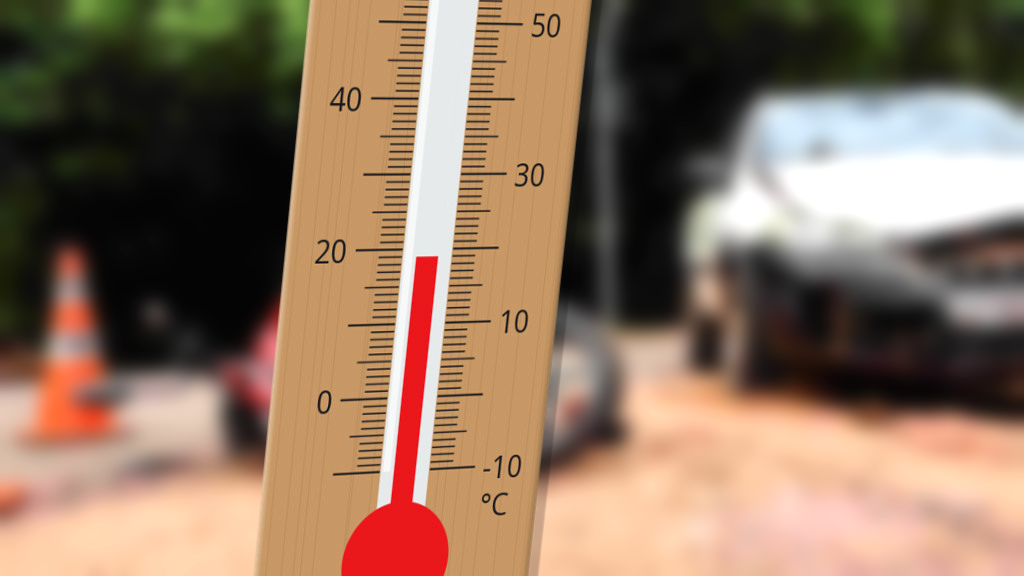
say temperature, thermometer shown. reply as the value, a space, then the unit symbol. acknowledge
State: 19 °C
